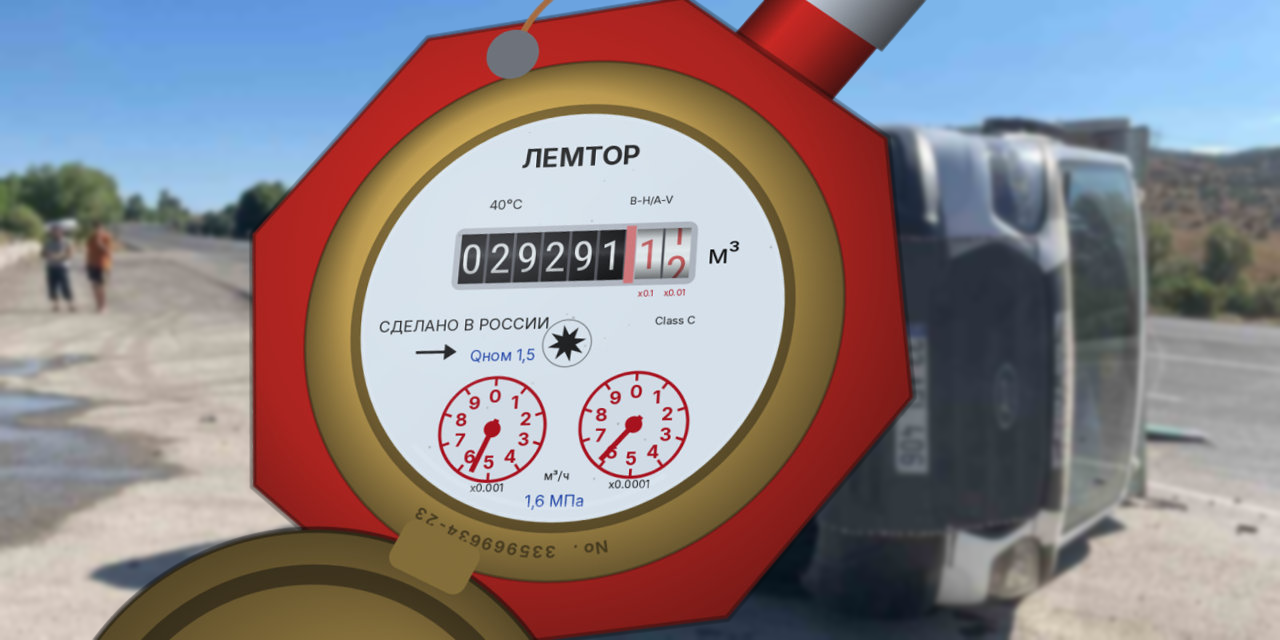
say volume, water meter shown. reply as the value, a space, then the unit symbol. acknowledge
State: 29291.1156 m³
